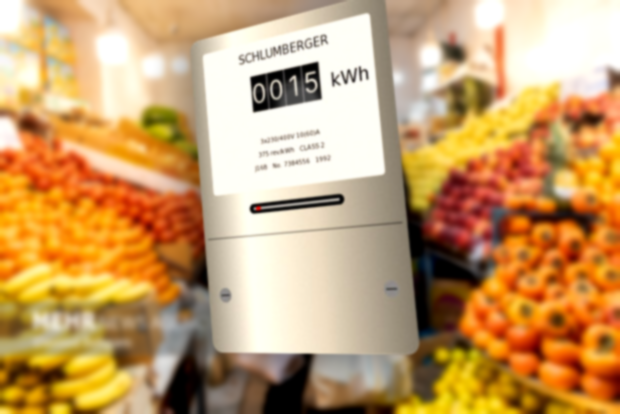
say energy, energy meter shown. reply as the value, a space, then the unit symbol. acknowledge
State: 15 kWh
